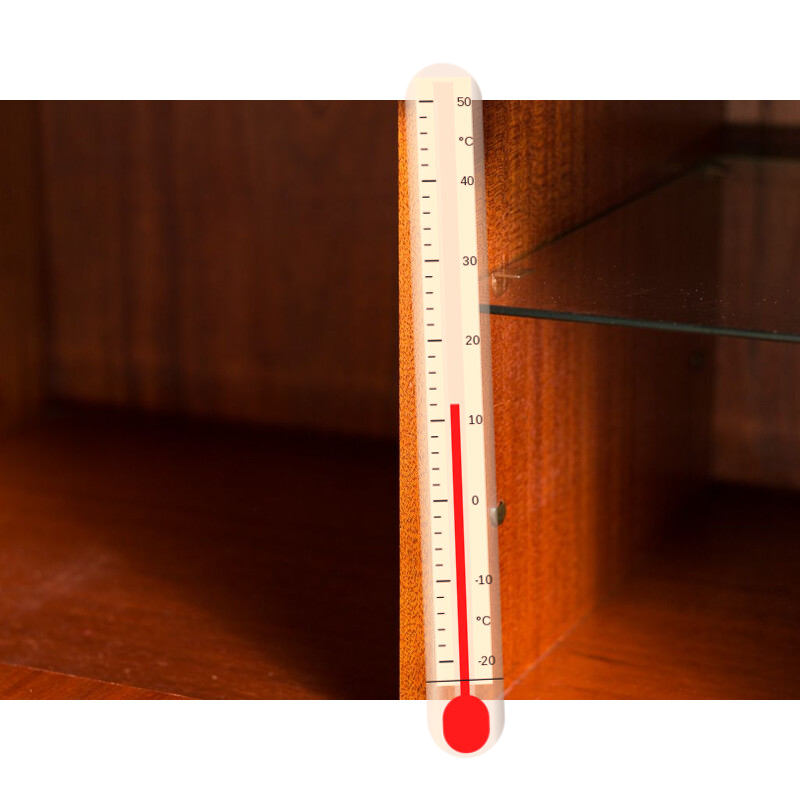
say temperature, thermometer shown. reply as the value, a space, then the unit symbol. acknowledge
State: 12 °C
